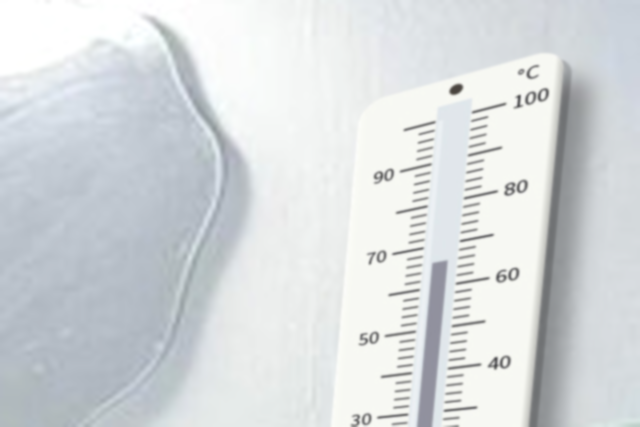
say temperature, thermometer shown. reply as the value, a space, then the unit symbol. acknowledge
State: 66 °C
